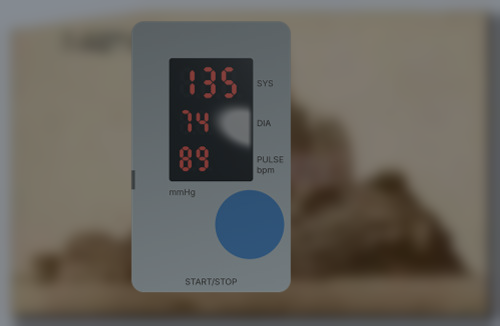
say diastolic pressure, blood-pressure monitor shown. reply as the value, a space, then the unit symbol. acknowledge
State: 74 mmHg
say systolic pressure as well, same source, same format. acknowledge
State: 135 mmHg
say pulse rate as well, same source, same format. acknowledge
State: 89 bpm
